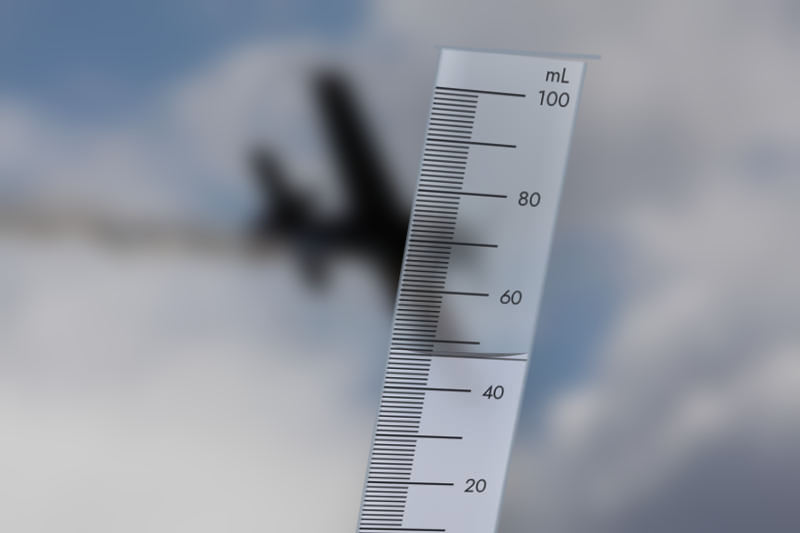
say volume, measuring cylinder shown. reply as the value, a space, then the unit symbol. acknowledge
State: 47 mL
